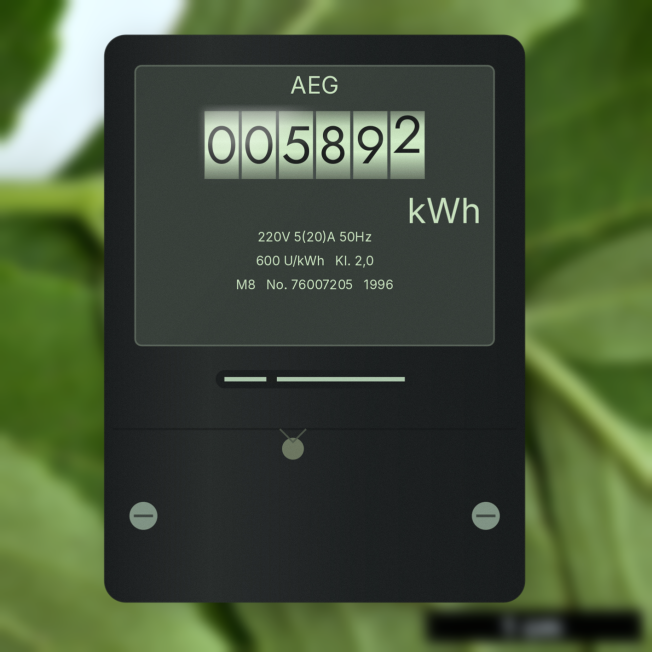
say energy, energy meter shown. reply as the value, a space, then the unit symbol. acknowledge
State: 5892 kWh
